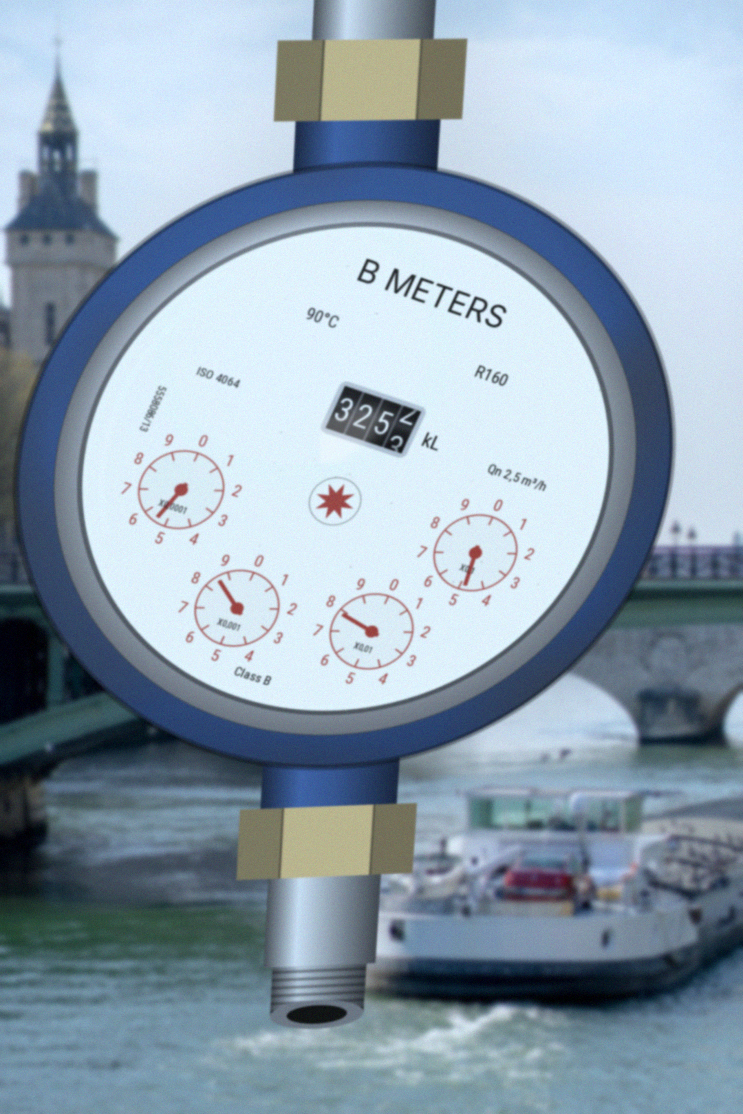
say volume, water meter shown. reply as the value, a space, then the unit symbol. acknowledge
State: 3252.4785 kL
